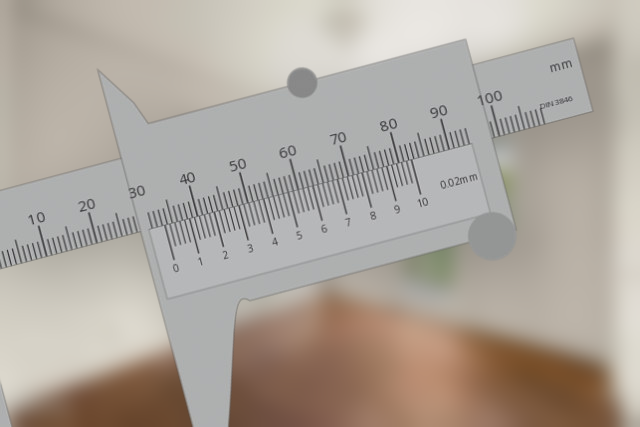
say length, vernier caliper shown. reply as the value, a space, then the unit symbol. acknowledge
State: 33.5 mm
